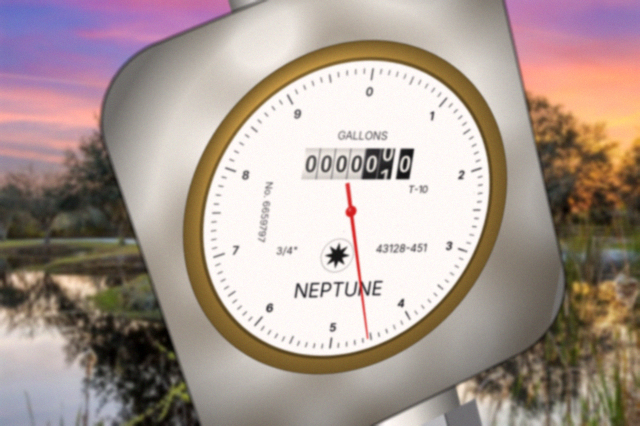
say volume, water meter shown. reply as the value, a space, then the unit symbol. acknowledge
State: 4.5 gal
